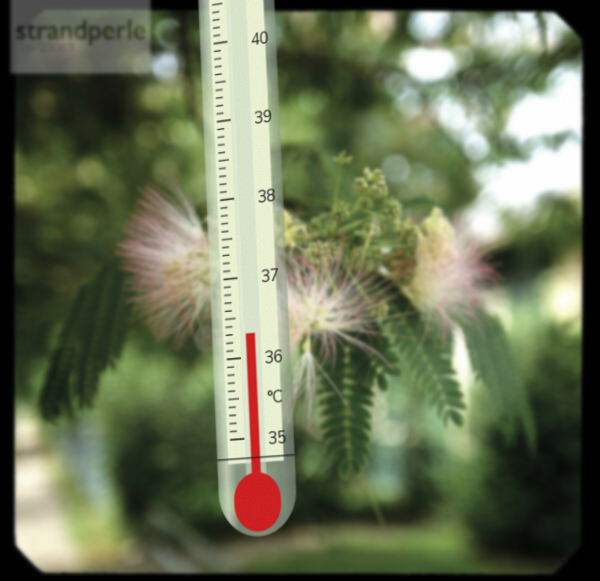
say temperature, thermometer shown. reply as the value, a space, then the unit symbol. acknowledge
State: 36.3 °C
